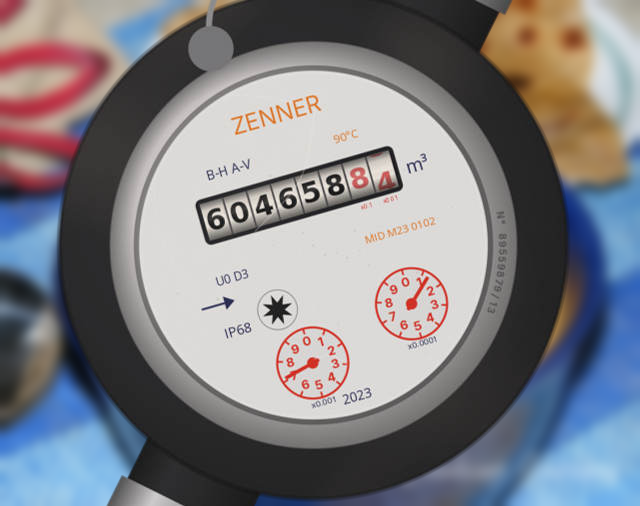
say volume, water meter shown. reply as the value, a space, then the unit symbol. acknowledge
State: 604658.8371 m³
